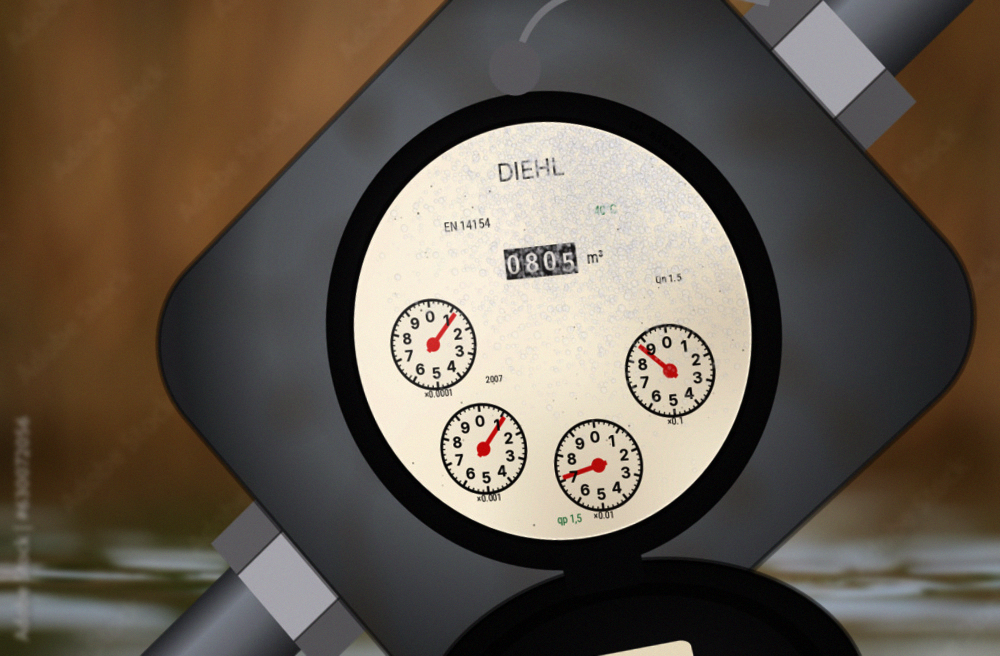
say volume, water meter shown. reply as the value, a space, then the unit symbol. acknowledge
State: 804.8711 m³
